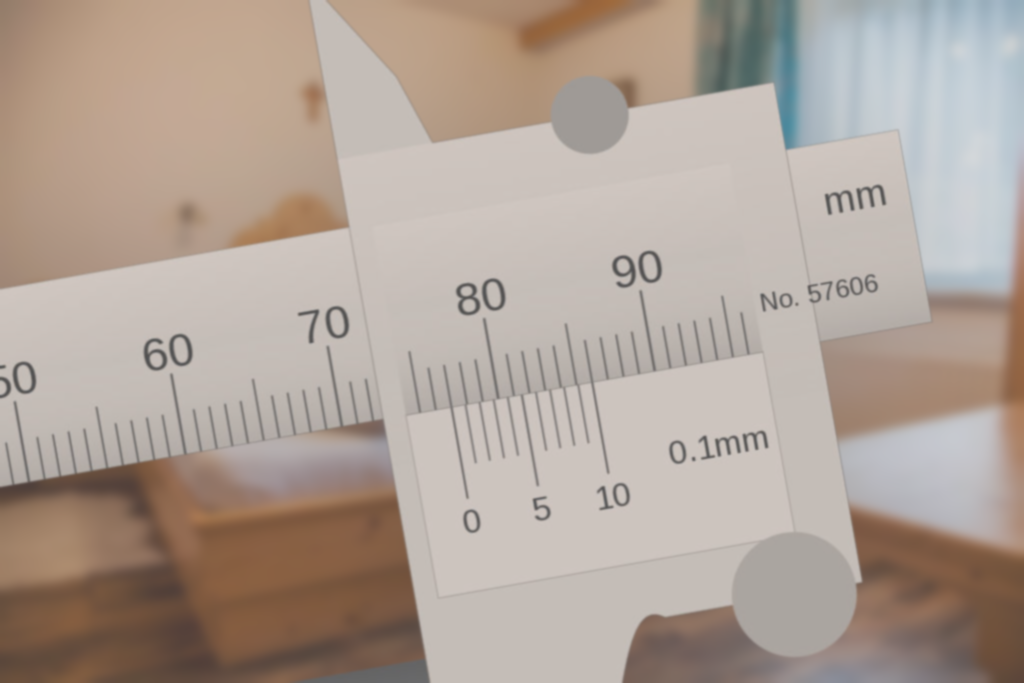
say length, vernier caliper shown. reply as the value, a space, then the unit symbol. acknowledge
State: 77.0 mm
